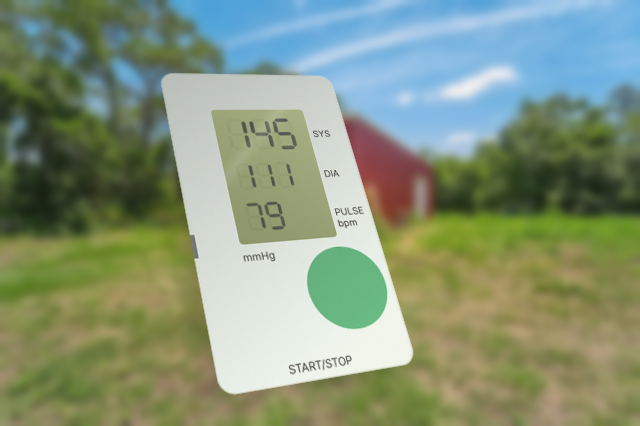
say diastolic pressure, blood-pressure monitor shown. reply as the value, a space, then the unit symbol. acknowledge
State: 111 mmHg
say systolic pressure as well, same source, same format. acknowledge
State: 145 mmHg
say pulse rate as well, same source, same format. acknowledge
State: 79 bpm
